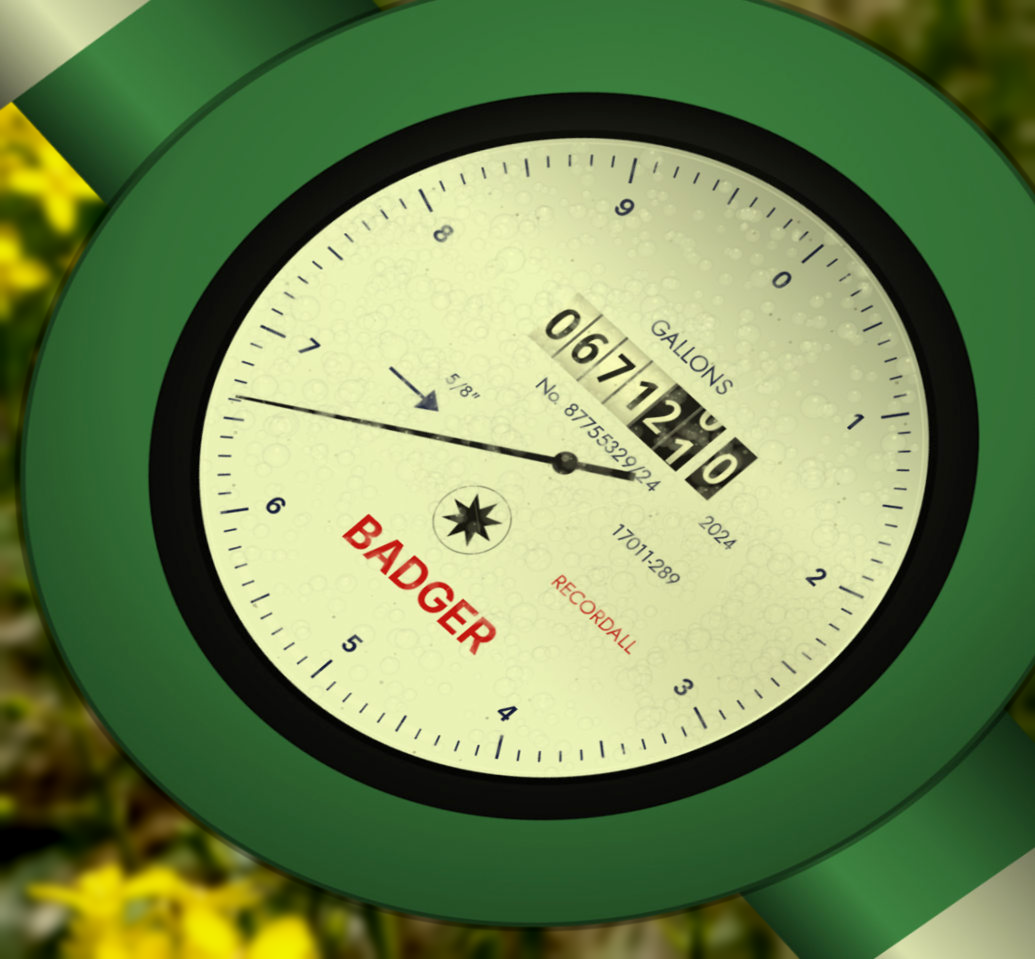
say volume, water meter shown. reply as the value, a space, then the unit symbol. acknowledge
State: 671206.6 gal
